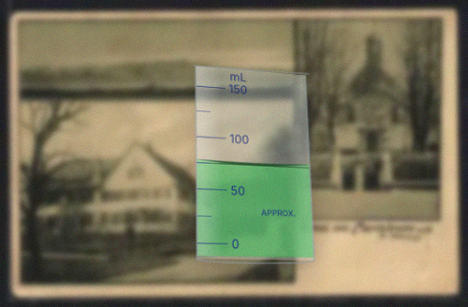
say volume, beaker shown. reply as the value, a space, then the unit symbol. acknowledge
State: 75 mL
